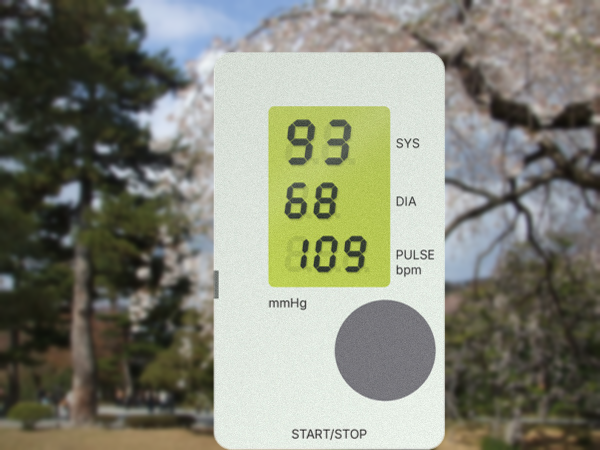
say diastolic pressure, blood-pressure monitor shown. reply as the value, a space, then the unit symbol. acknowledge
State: 68 mmHg
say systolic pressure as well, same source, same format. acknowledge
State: 93 mmHg
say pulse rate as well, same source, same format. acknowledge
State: 109 bpm
